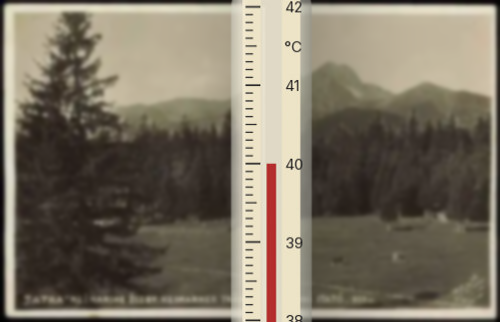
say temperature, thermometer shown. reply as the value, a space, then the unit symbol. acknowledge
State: 40 °C
